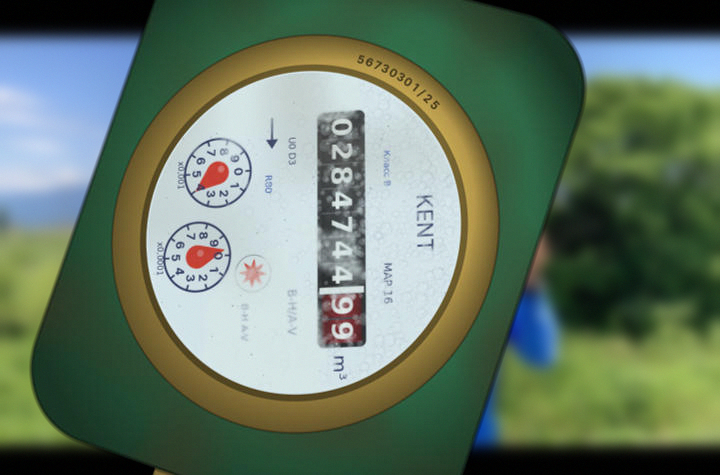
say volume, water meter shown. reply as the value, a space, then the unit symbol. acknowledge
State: 284744.9939 m³
